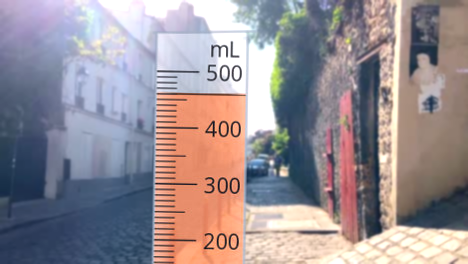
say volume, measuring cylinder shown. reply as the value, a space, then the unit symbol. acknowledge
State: 460 mL
